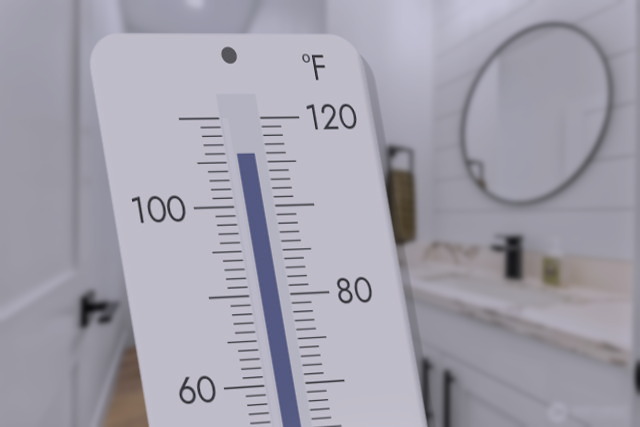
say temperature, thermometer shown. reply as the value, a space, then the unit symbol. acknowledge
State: 112 °F
